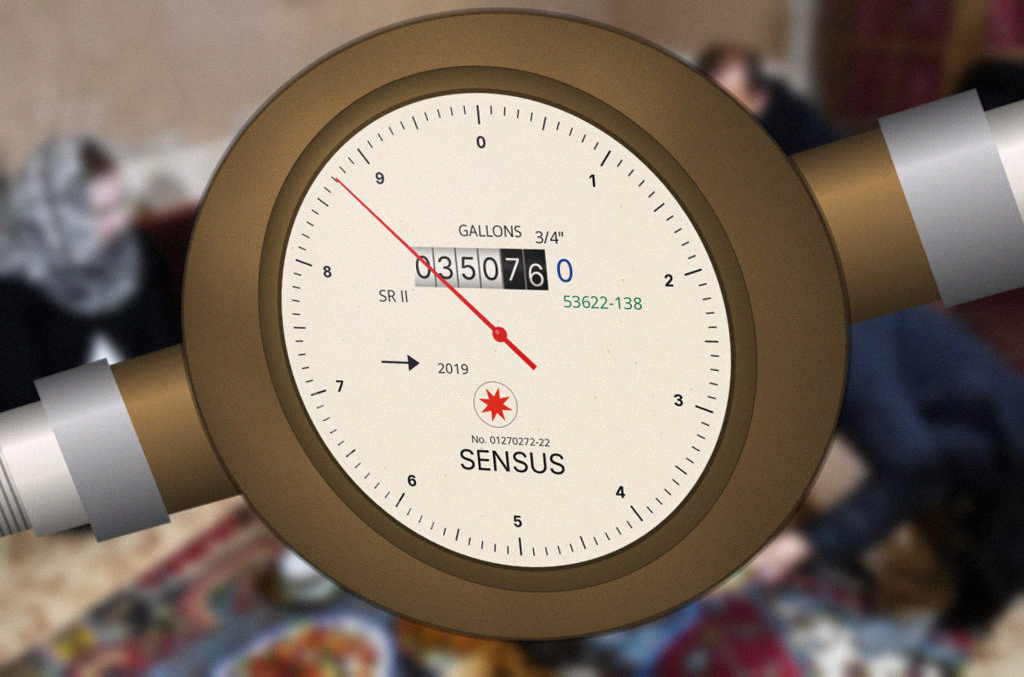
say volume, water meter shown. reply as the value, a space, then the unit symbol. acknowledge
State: 350758.7 gal
